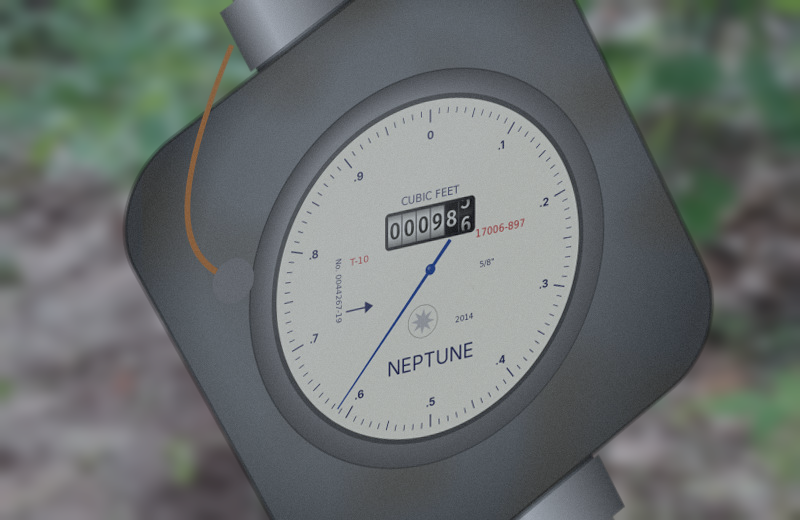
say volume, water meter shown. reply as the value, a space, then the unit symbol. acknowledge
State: 985.61 ft³
